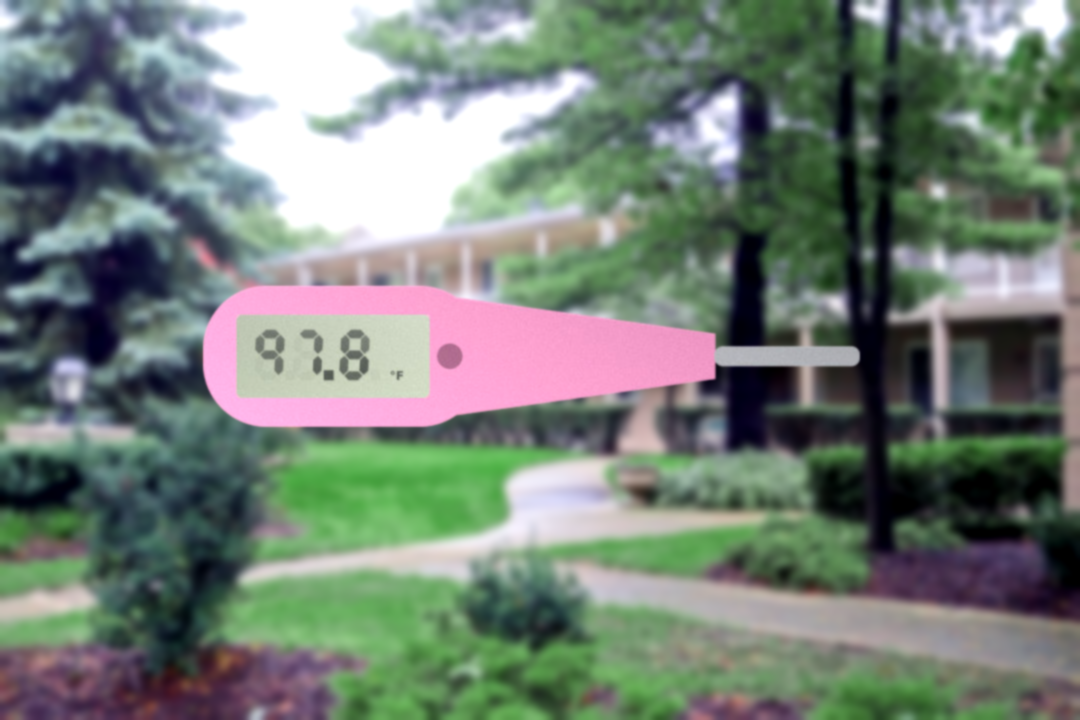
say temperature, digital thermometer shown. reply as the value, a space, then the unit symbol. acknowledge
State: 97.8 °F
